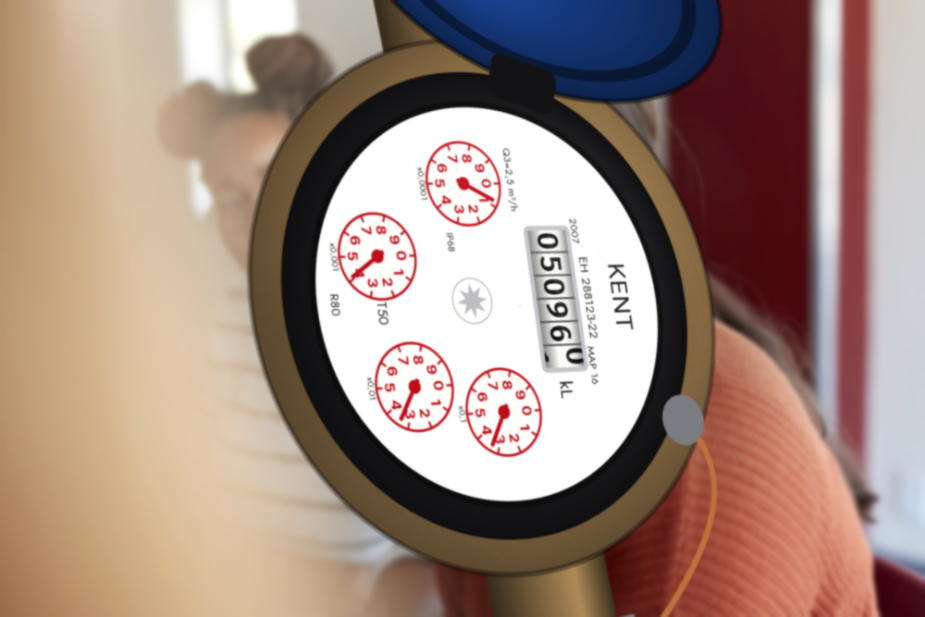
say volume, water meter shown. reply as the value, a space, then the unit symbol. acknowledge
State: 50960.3340 kL
